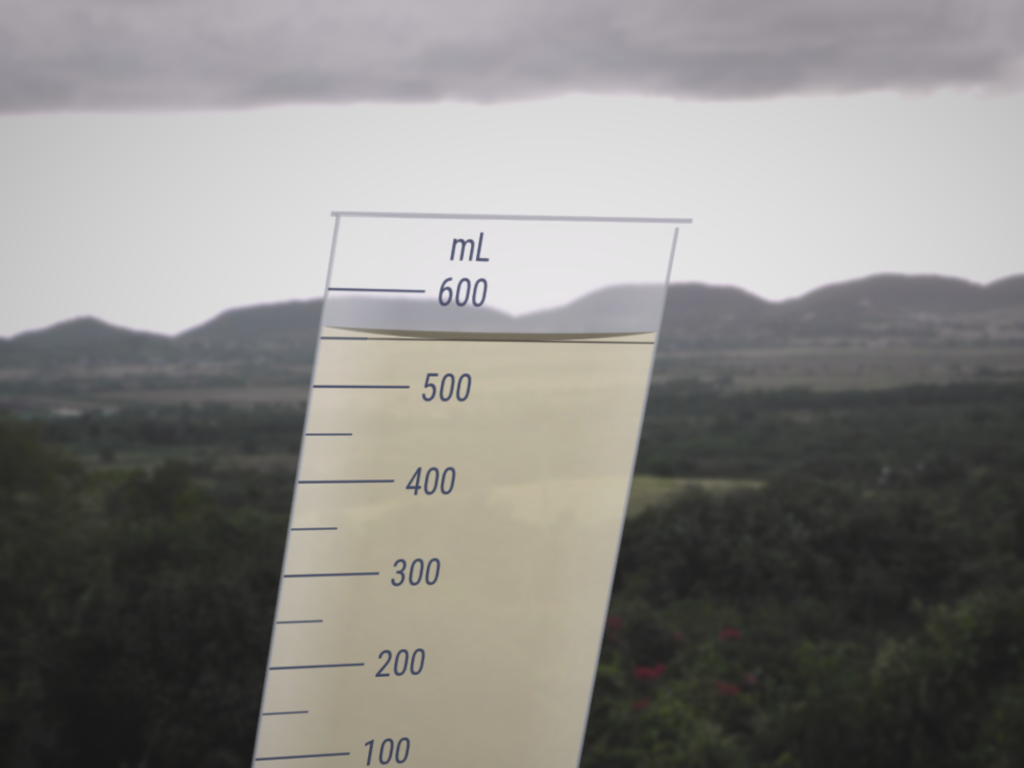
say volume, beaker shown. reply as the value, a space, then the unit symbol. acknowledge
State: 550 mL
